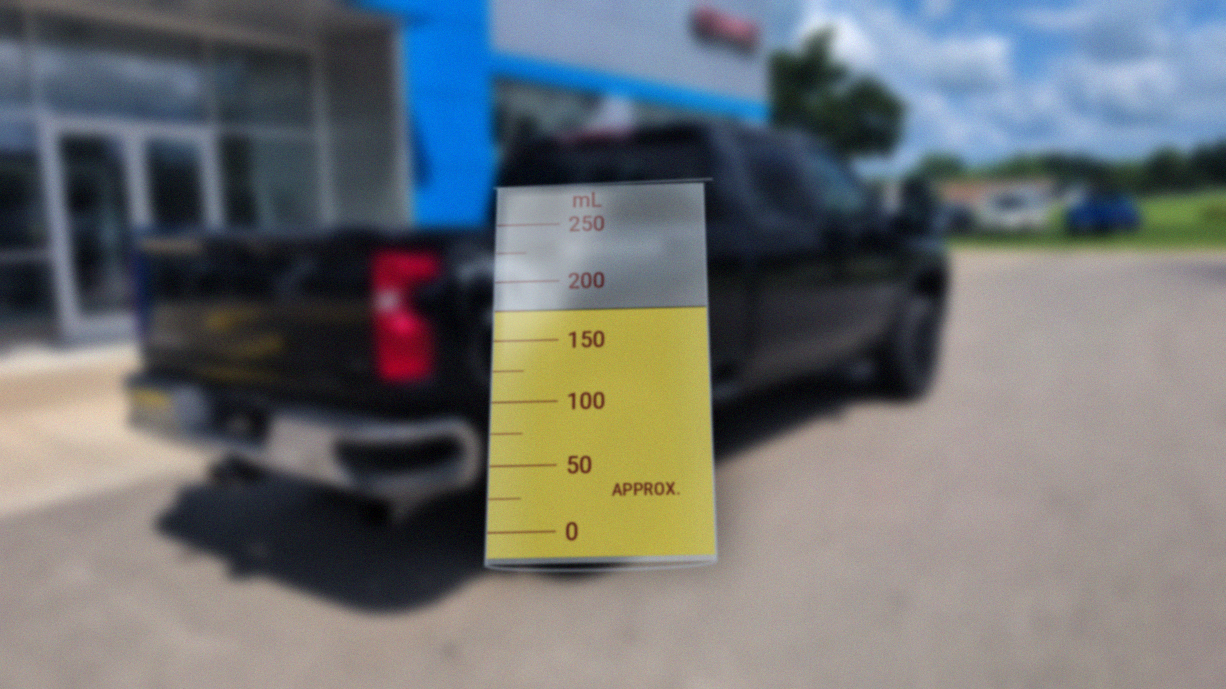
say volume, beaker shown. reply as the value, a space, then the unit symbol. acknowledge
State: 175 mL
